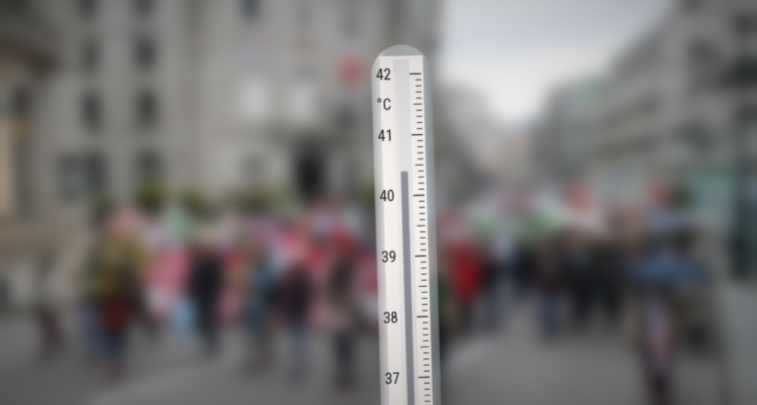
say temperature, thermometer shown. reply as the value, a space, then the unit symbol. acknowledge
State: 40.4 °C
